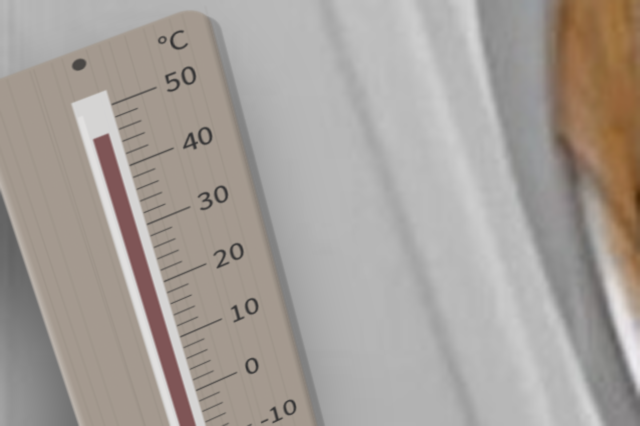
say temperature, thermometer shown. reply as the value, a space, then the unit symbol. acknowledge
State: 46 °C
